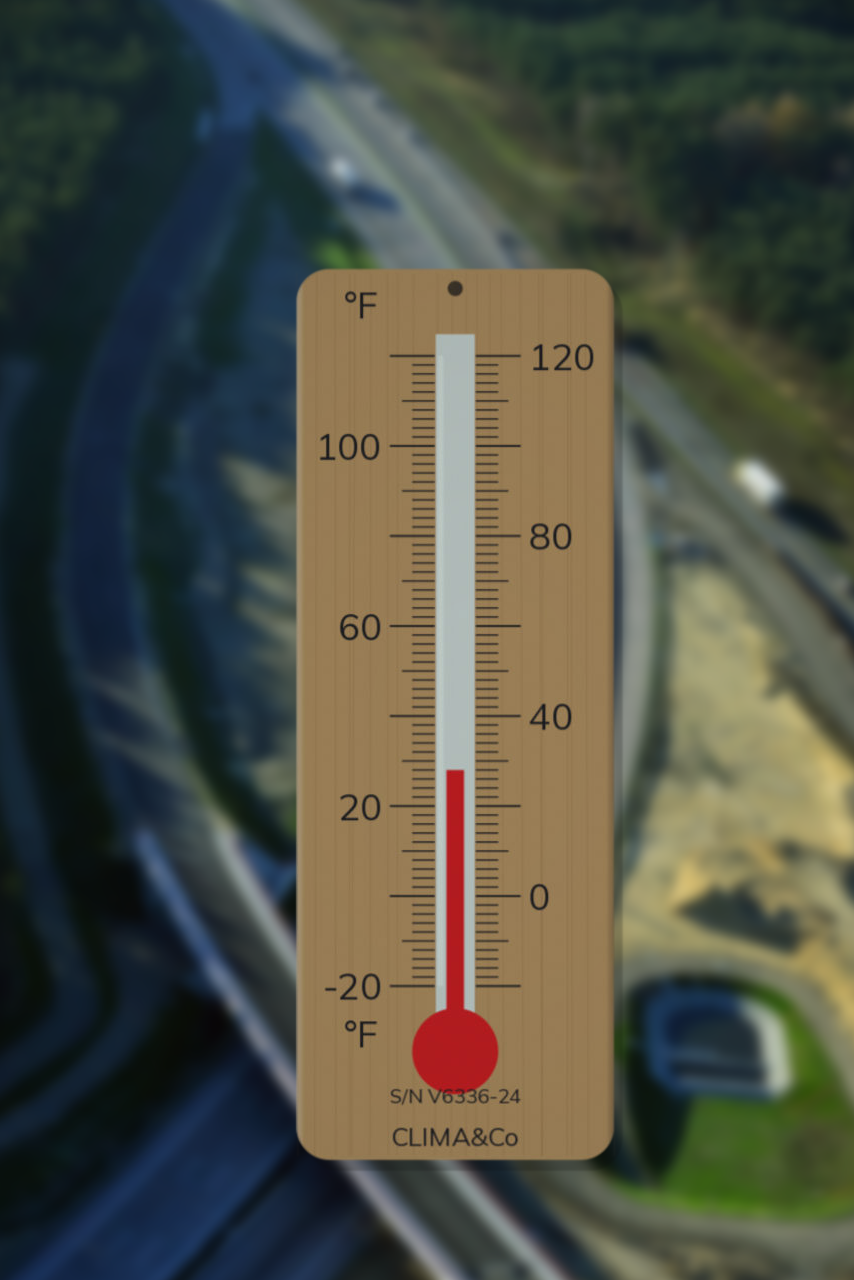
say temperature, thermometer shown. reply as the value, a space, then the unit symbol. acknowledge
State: 28 °F
